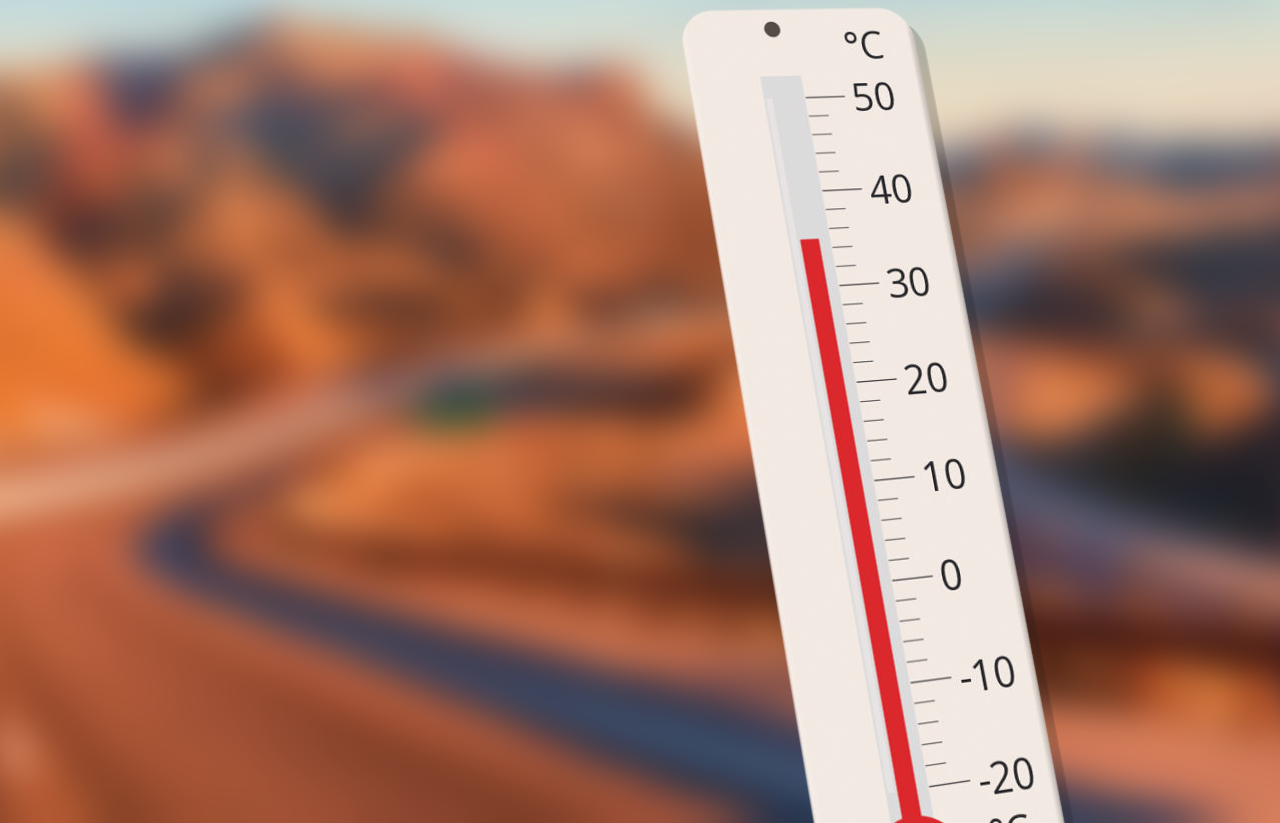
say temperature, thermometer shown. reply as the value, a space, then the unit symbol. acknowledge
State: 35 °C
